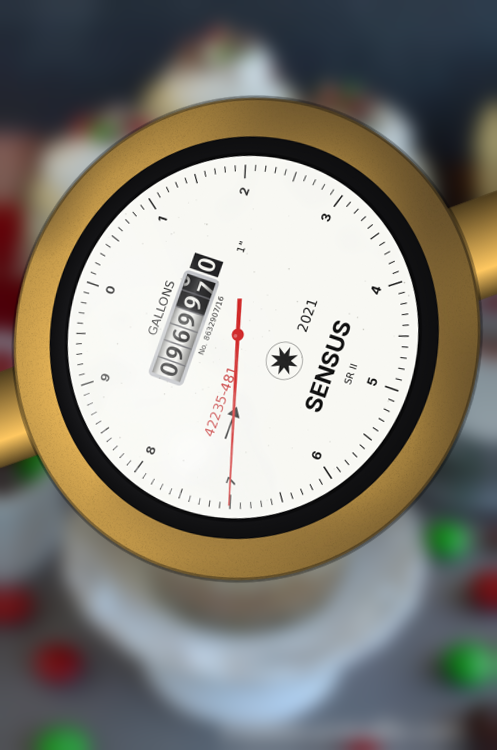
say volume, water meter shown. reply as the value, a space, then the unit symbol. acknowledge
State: 969967.0 gal
